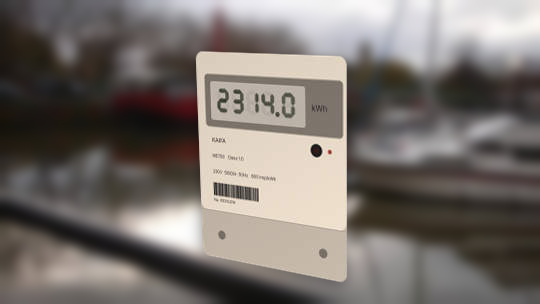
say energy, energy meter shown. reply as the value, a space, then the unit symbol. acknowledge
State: 2314.0 kWh
